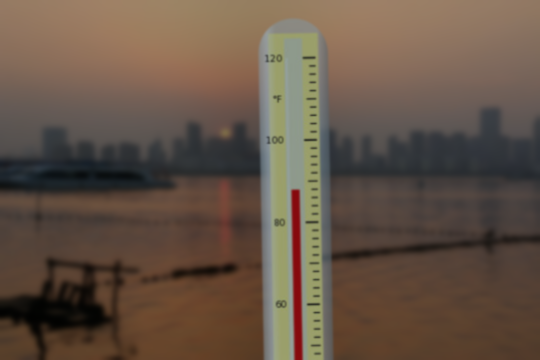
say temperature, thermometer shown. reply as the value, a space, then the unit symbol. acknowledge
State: 88 °F
